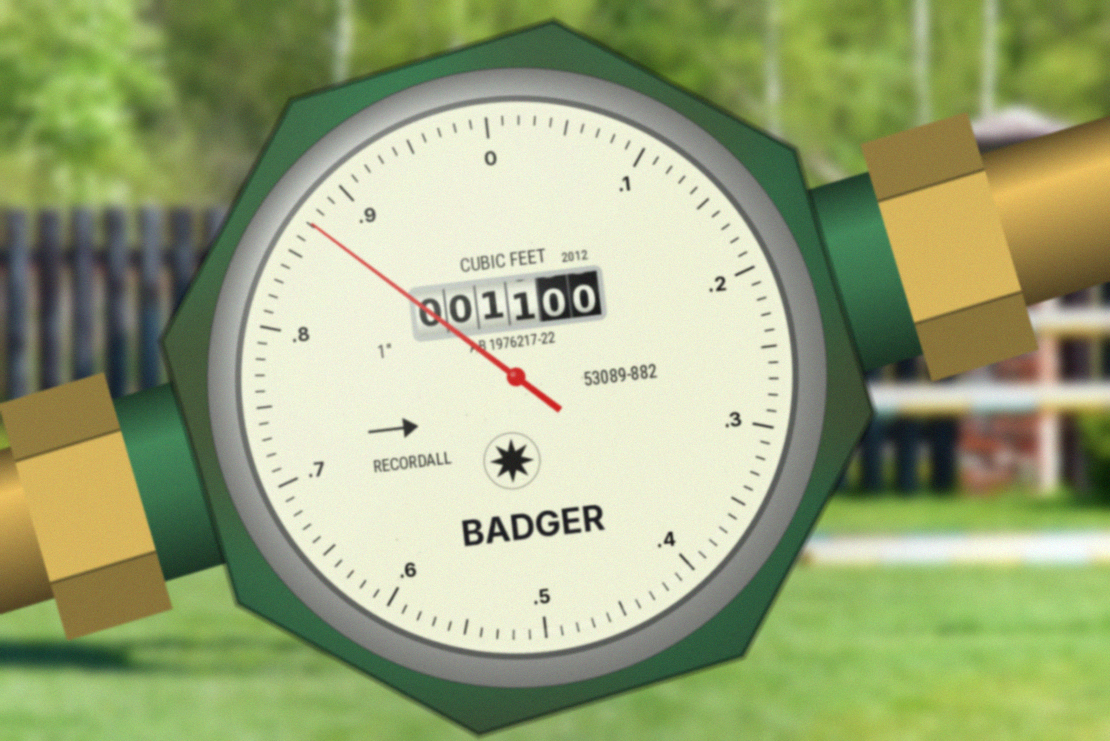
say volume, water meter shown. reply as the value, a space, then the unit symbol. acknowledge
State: 1099.87 ft³
